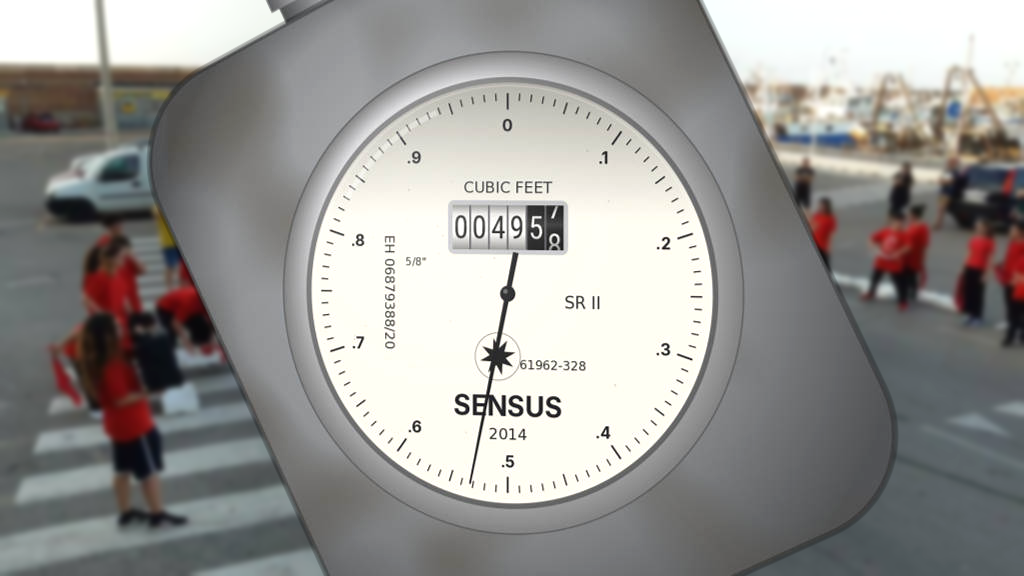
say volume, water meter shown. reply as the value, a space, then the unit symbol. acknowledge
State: 4957.53 ft³
